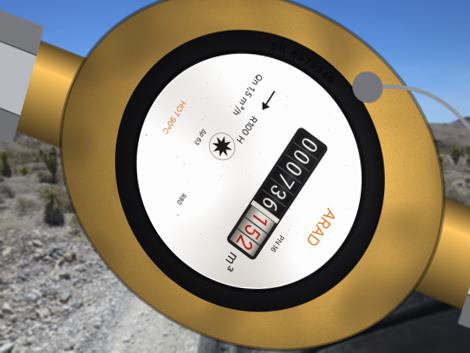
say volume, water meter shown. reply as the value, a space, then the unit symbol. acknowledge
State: 736.152 m³
